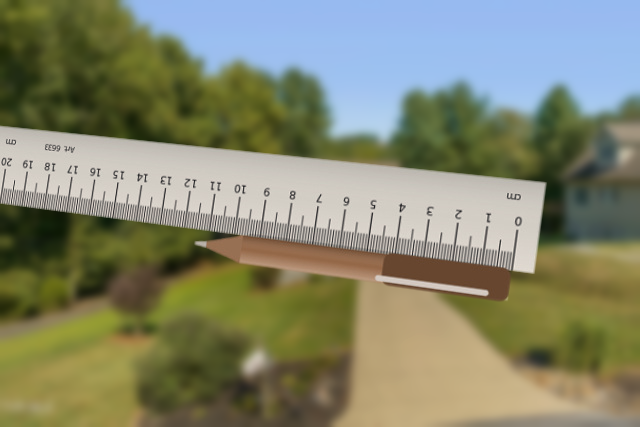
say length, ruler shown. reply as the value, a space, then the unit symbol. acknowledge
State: 11.5 cm
